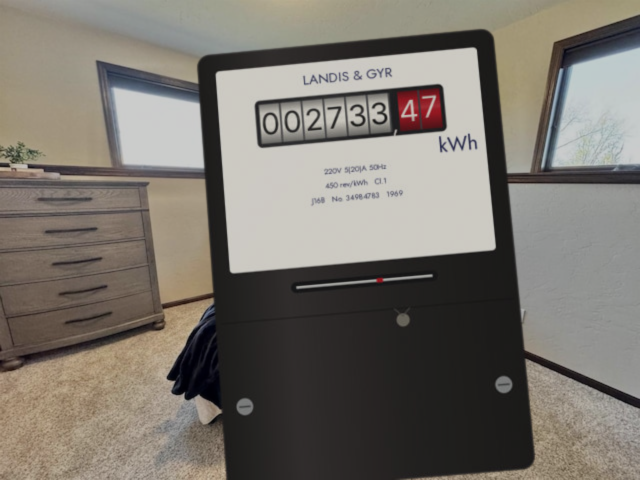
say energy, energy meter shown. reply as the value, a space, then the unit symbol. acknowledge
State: 2733.47 kWh
